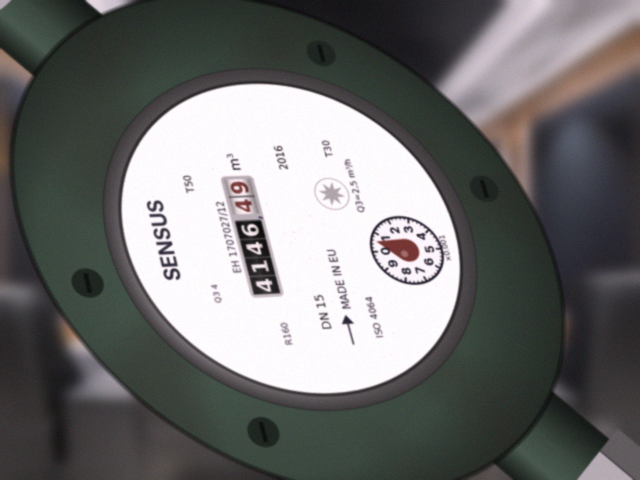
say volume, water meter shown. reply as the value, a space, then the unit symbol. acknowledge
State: 4146.490 m³
